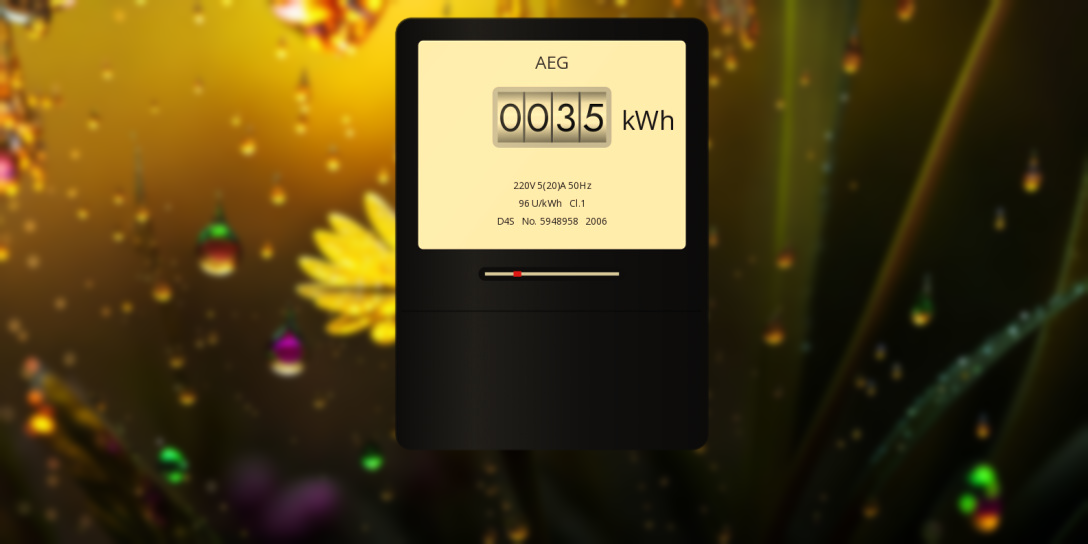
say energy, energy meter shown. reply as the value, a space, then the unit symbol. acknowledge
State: 35 kWh
